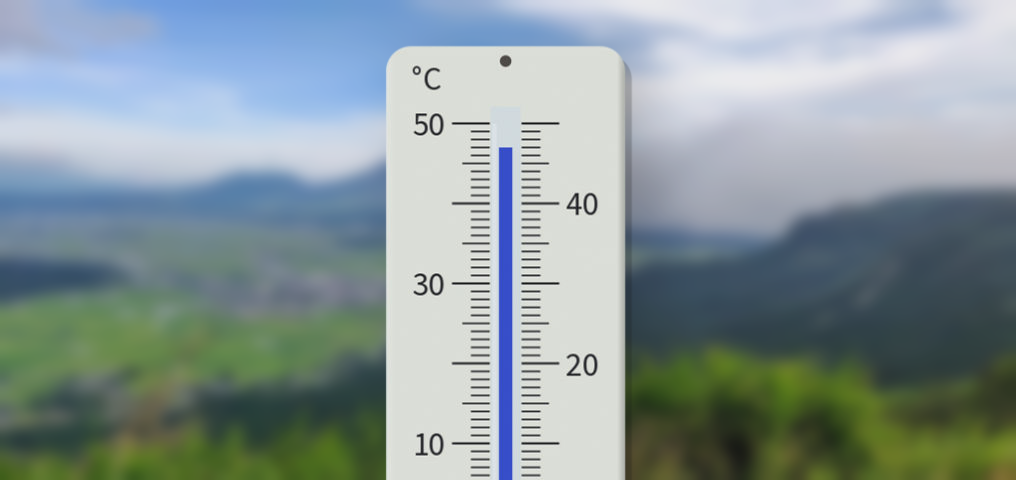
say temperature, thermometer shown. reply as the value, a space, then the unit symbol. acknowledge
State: 47 °C
